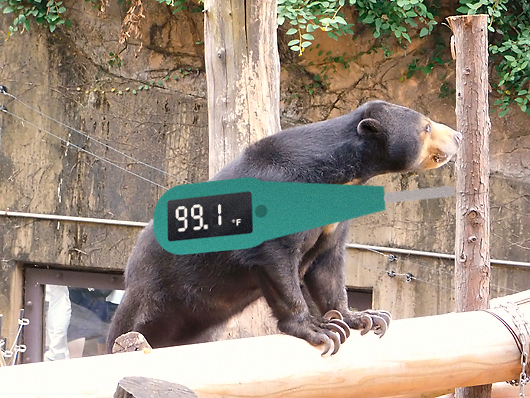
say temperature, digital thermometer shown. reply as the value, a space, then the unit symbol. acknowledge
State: 99.1 °F
